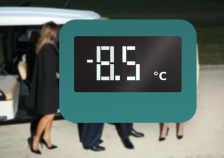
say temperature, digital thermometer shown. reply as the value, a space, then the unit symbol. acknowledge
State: -8.5 °C
